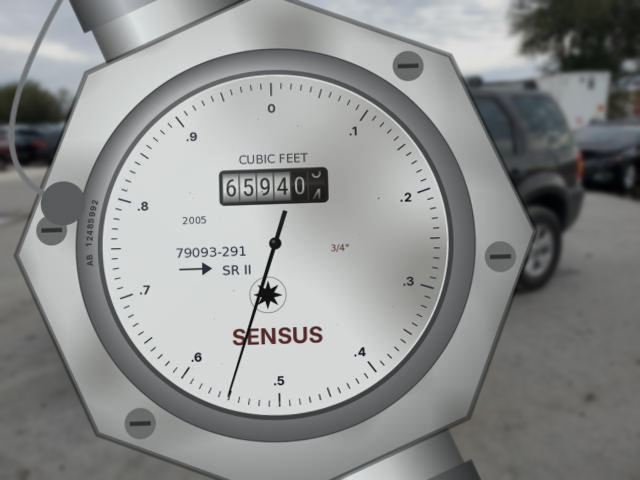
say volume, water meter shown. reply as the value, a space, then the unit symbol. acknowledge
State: 659403.55 ft³
